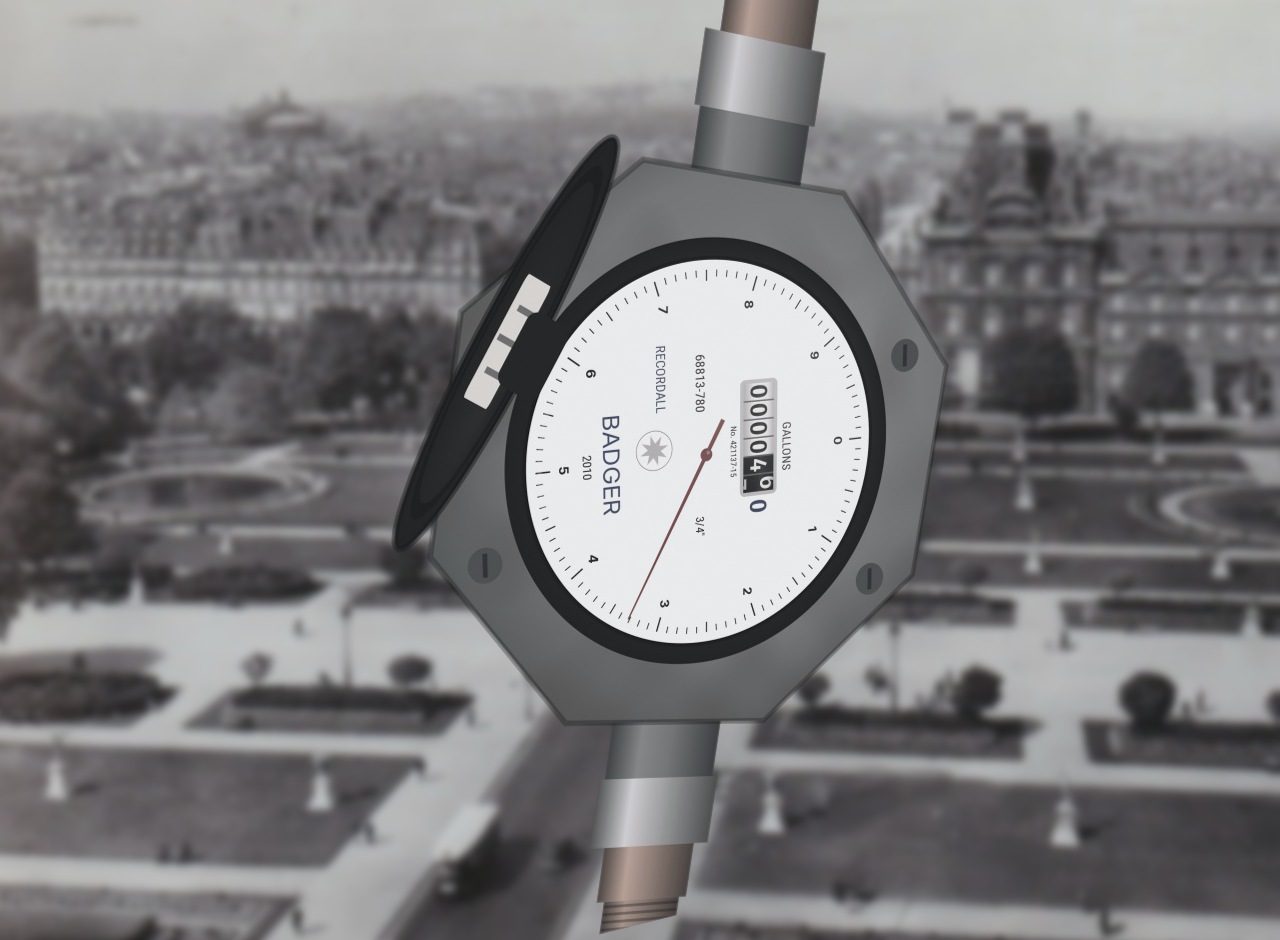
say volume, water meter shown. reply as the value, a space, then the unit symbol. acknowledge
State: 463.3 gal
